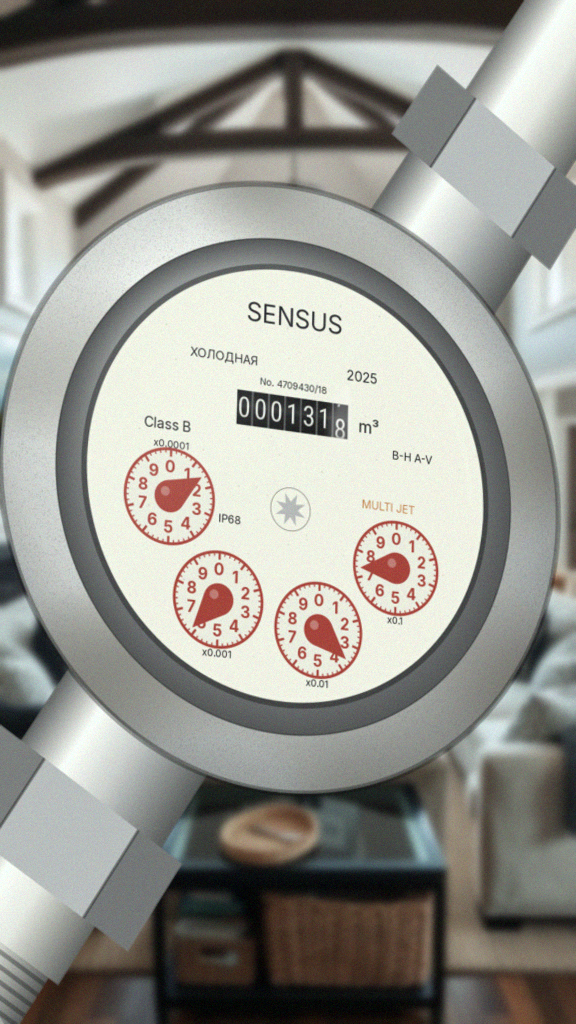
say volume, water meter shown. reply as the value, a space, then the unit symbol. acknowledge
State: 1317.7361 m³
